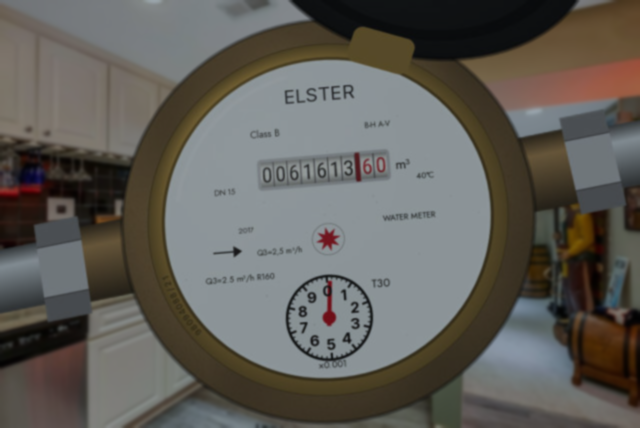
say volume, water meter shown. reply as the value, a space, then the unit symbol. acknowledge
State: 61613.600 m³
